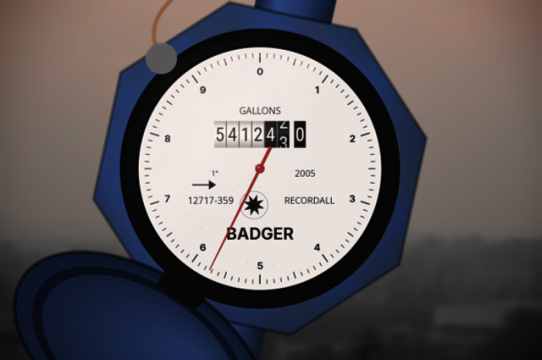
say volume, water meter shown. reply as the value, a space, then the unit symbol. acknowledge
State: 5412425.7 gal
